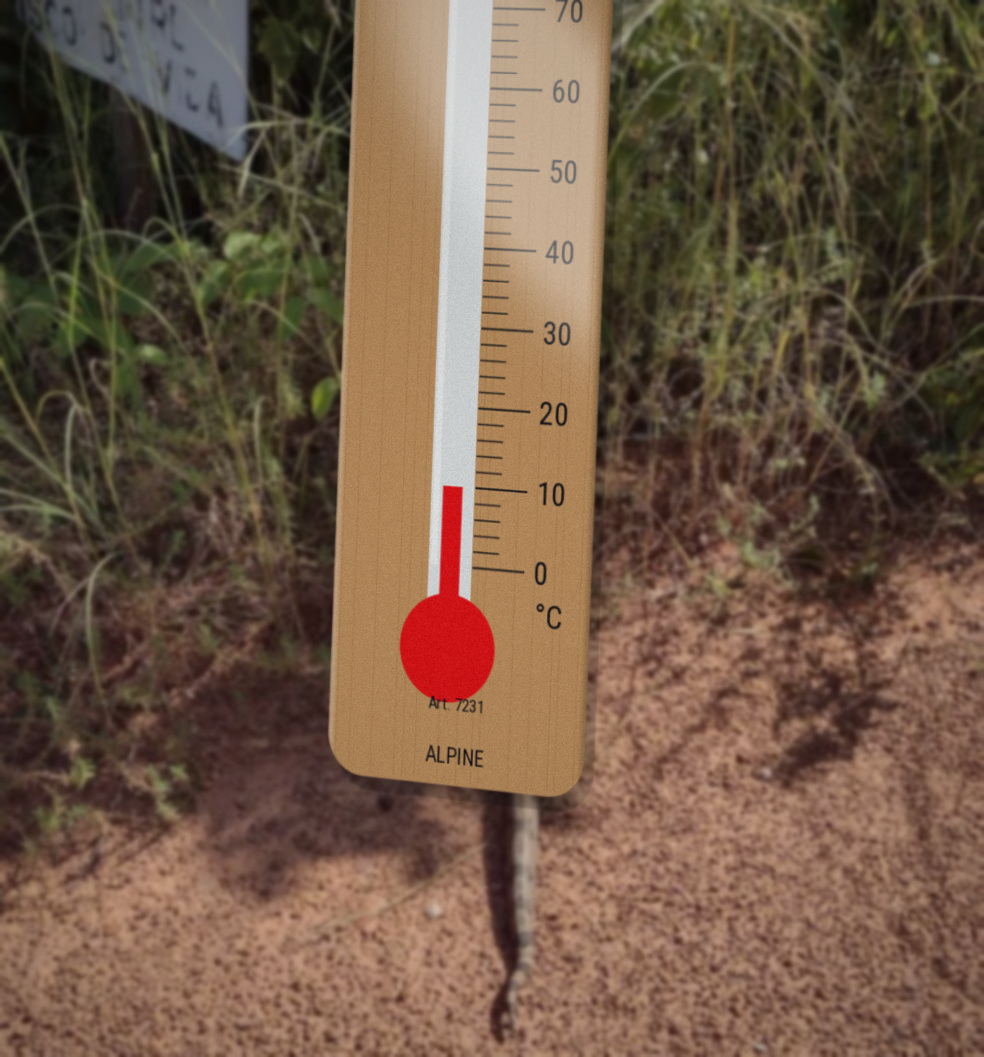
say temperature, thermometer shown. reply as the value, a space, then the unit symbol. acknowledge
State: 10 °C
